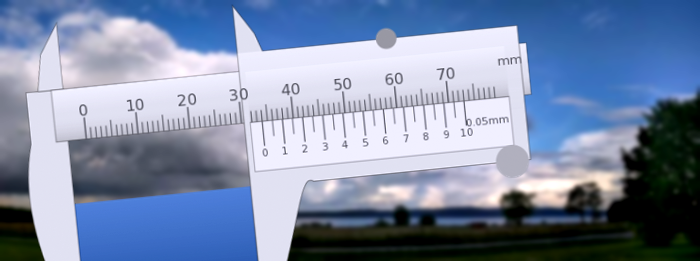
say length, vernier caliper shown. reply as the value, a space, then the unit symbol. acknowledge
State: 34.0 mm
